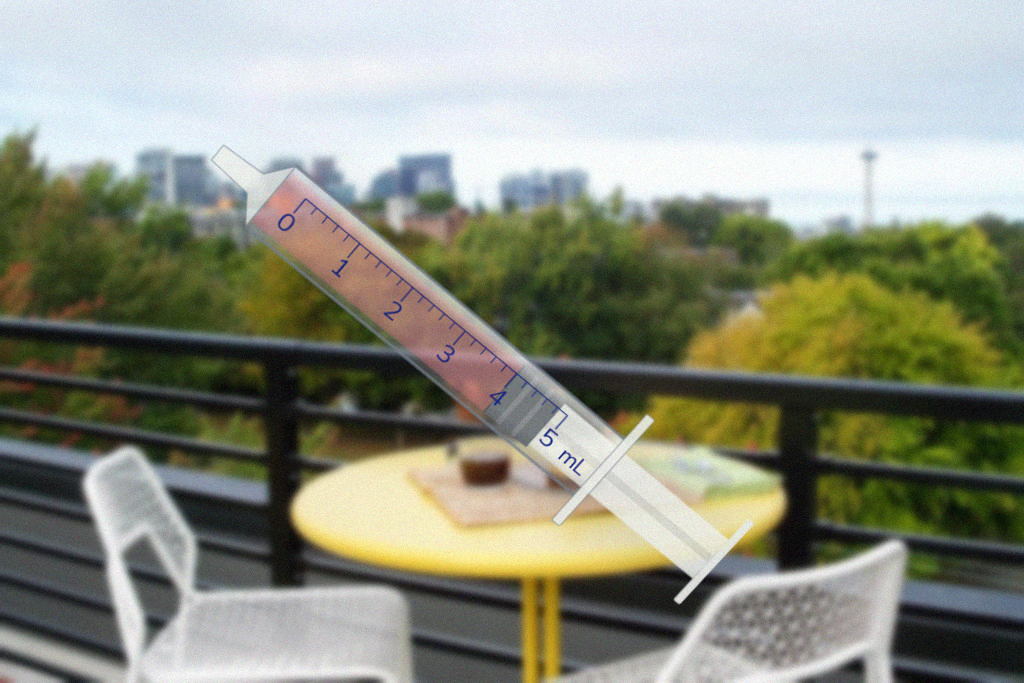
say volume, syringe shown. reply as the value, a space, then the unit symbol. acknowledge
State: 4 mL
